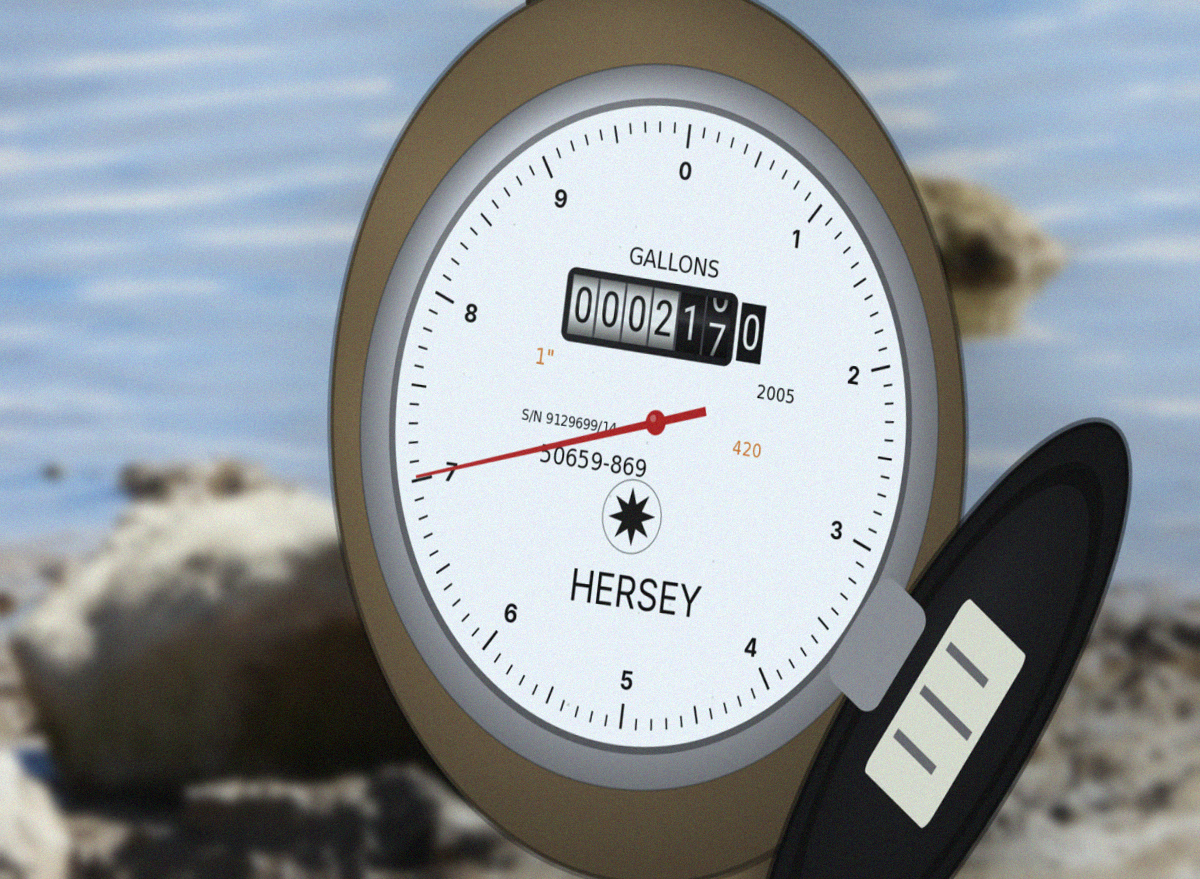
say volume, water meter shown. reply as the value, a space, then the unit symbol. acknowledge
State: 2167.0 gal
